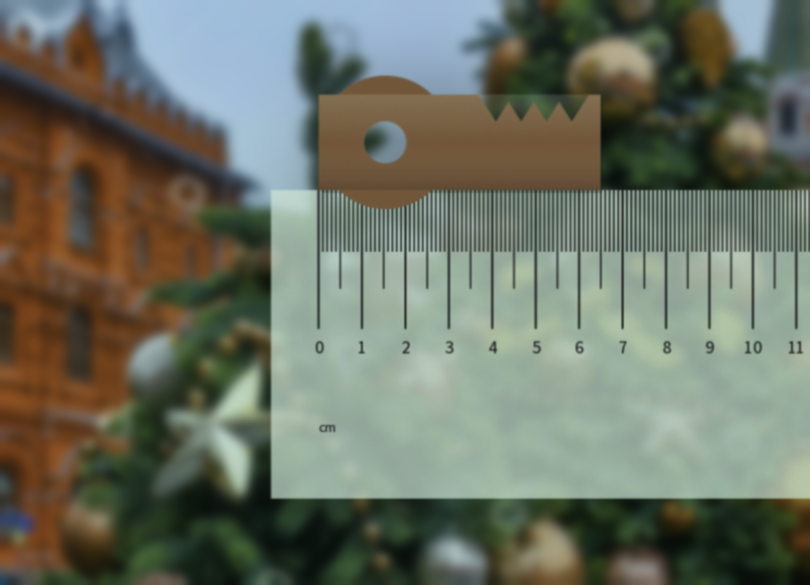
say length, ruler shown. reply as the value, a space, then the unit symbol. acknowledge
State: 6.5 cm
